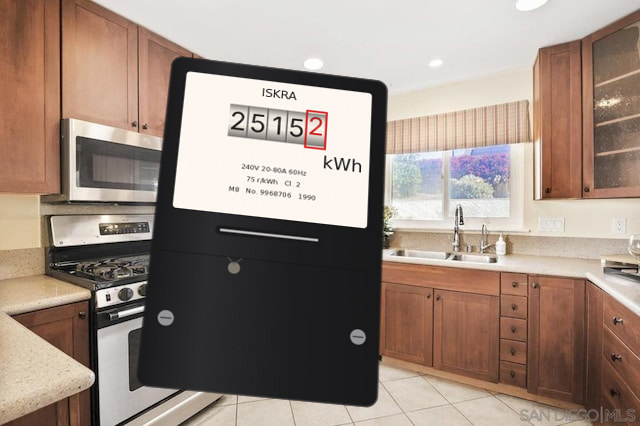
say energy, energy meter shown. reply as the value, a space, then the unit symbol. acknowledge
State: 2515.2 kWh
